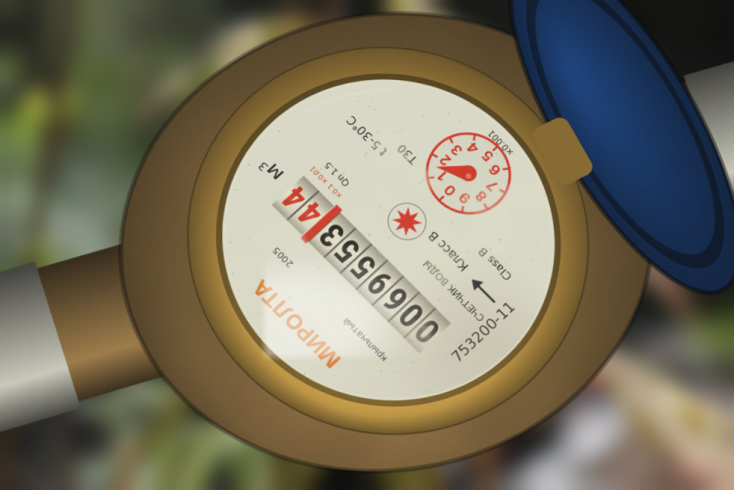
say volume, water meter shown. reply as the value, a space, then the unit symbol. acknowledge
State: 69553.441 m³
